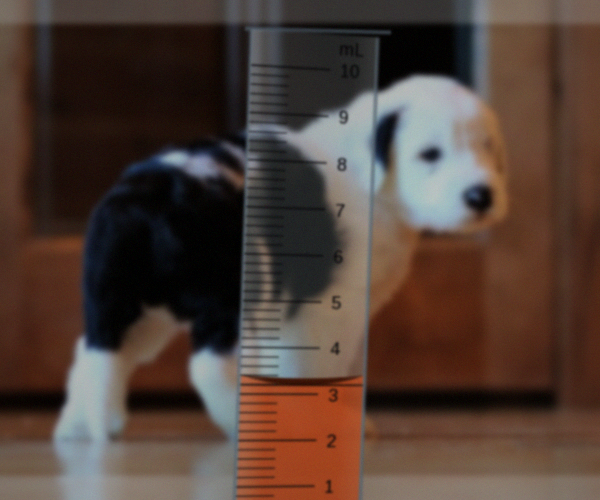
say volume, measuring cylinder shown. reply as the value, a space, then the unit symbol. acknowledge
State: 3.2 mL
